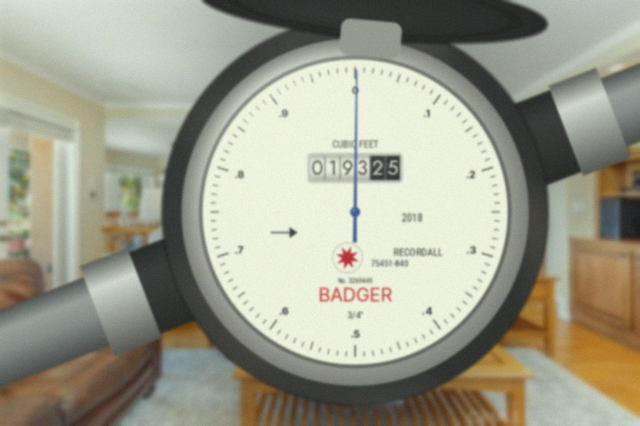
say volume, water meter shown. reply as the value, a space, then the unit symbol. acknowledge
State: 19325.00 ft³
